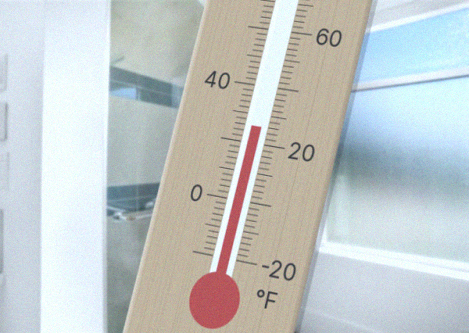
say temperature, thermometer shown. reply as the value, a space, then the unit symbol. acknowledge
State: 26 °F
